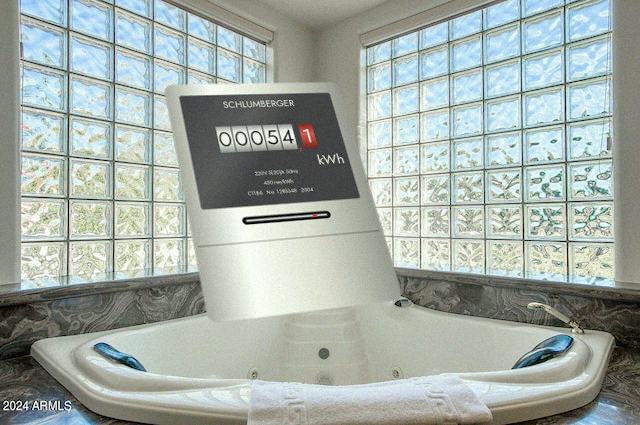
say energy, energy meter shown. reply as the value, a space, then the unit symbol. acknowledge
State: 54.1 kWh
